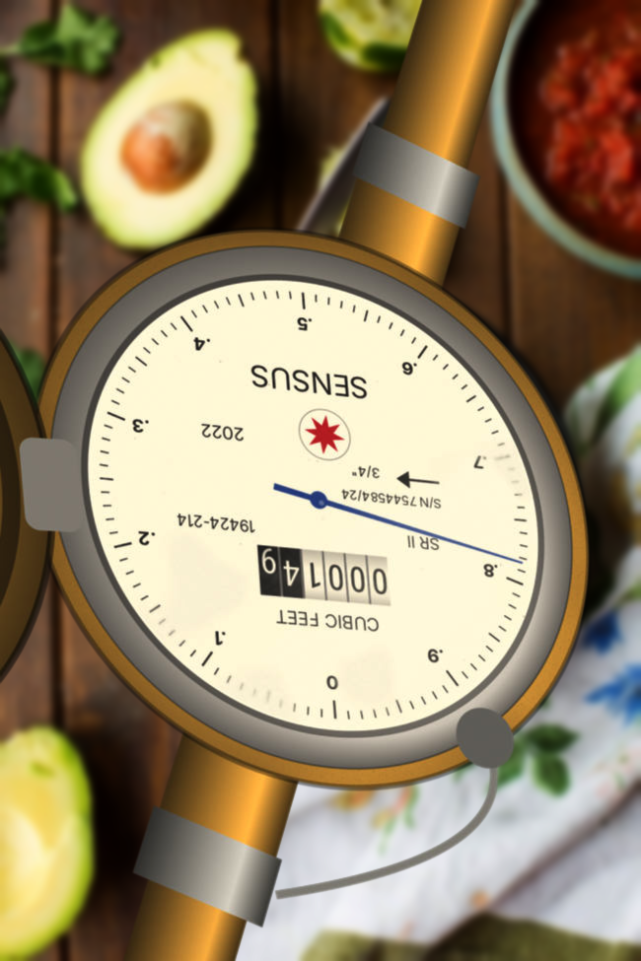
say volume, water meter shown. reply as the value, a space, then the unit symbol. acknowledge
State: 148.78 ft³
